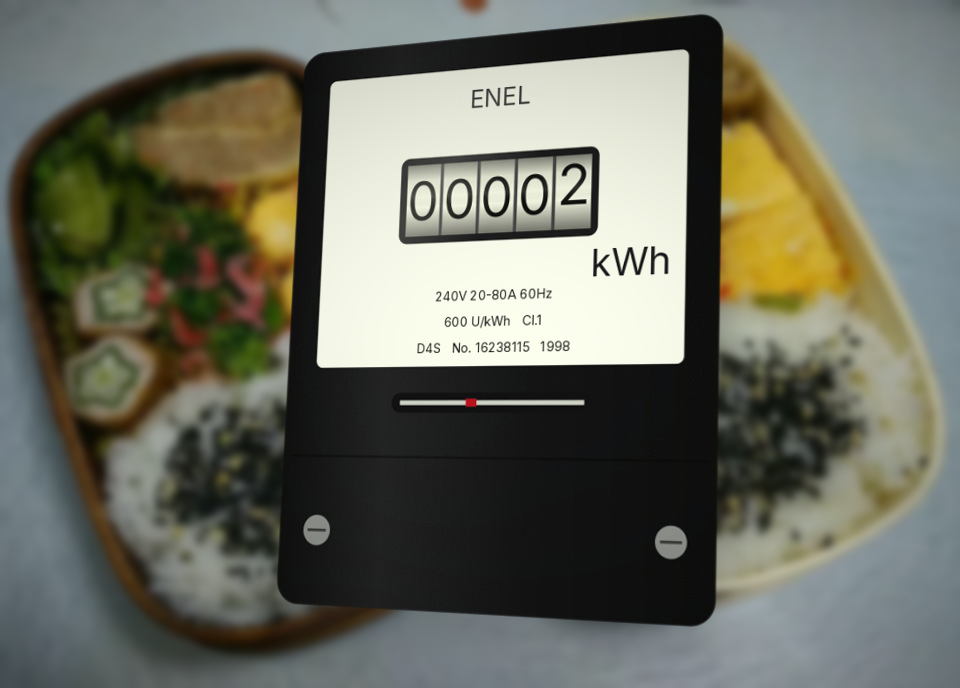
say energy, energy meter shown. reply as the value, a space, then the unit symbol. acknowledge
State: 2 kWh
